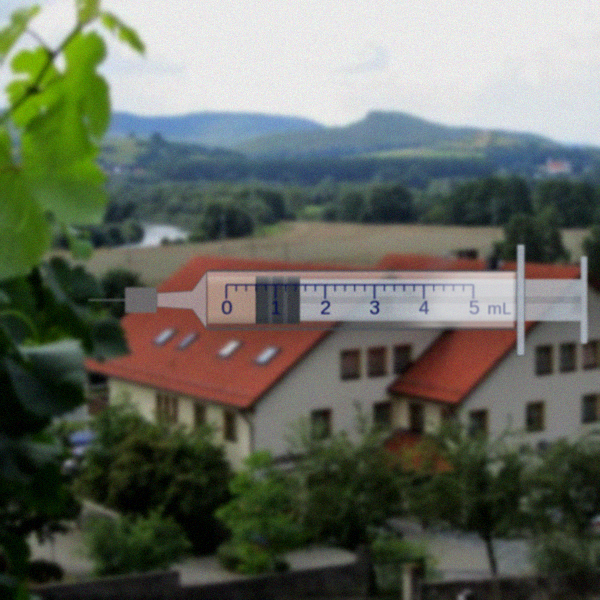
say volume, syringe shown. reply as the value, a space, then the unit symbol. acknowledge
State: 0.6 mL
